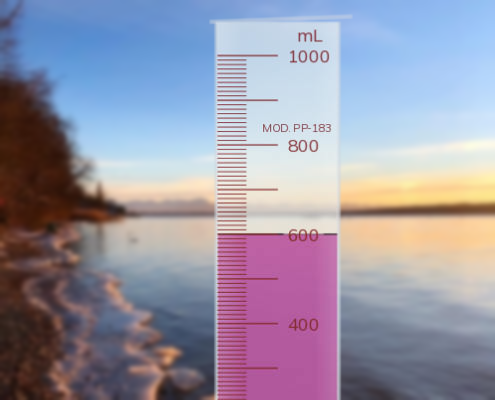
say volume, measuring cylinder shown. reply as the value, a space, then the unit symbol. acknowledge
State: 600 mL
